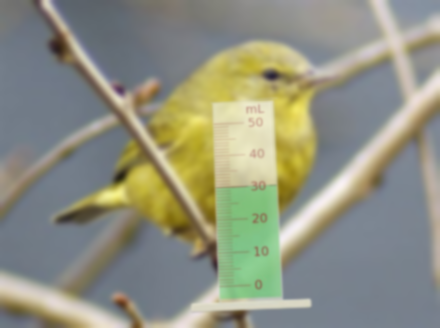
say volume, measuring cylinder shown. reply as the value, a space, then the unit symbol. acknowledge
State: 30 mL
